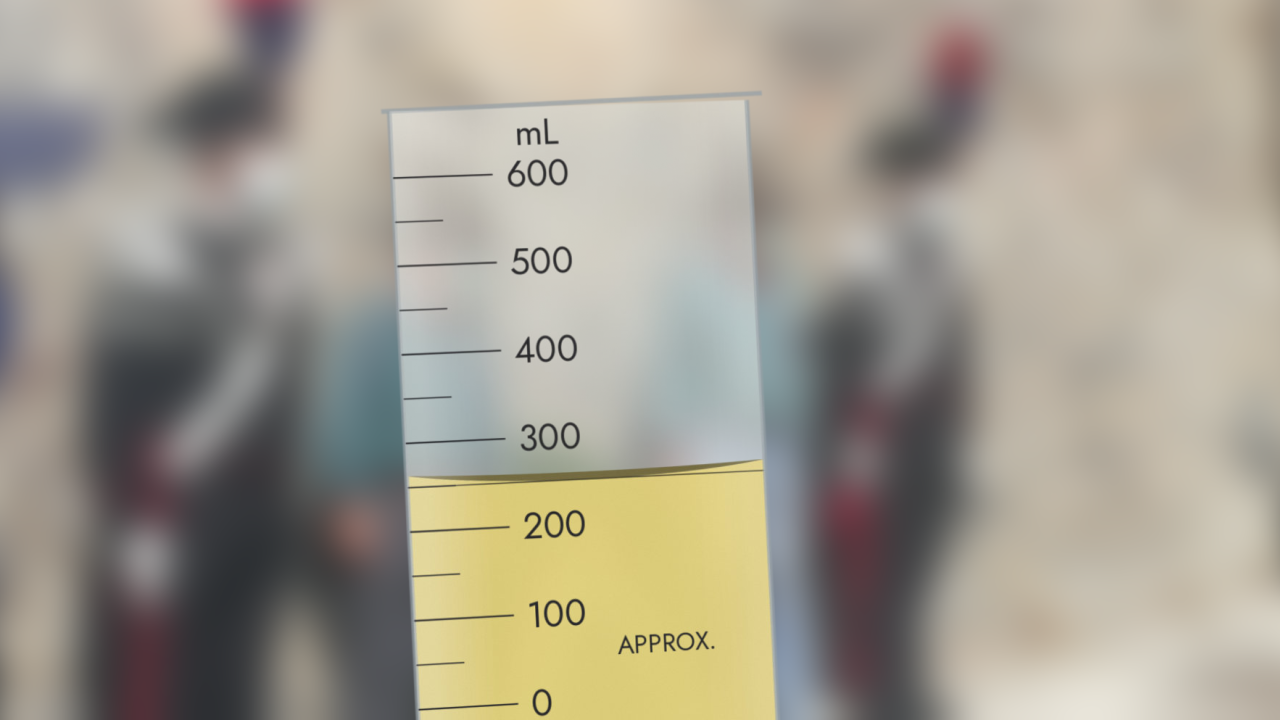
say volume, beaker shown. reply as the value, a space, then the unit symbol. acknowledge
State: 250 mL
